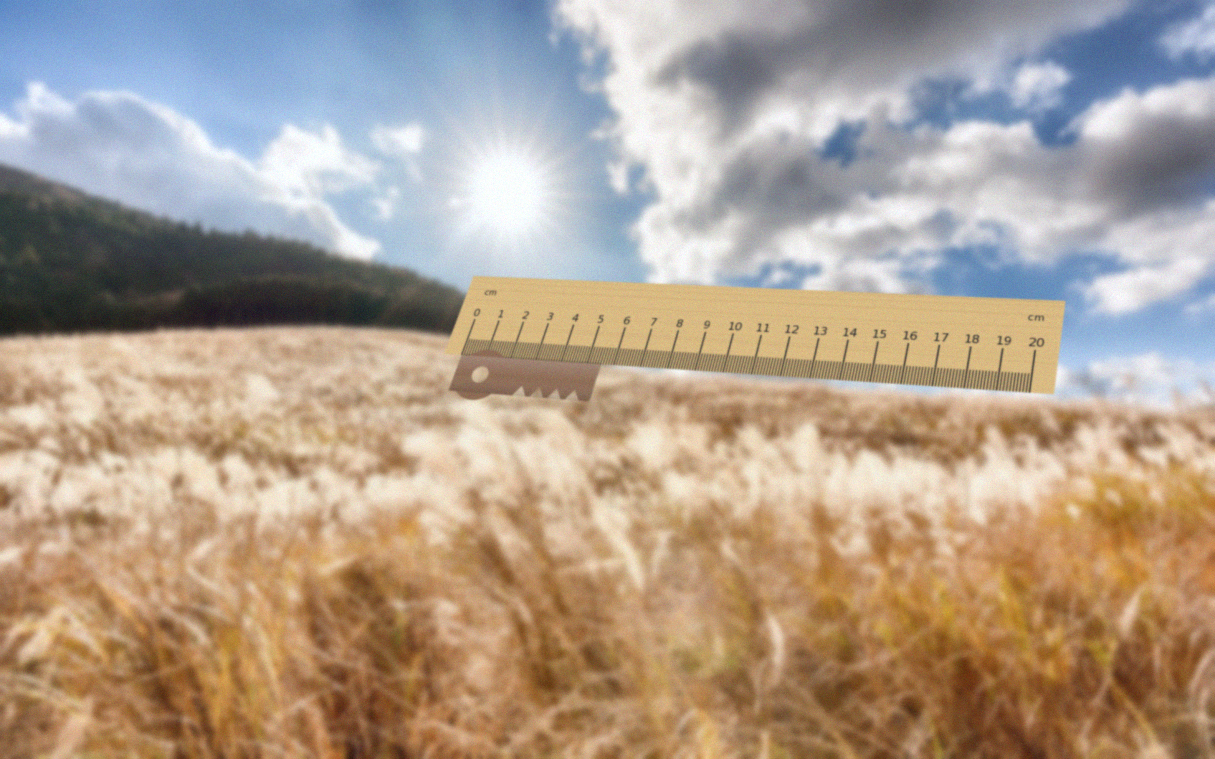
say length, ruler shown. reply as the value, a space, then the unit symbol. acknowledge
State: 5.5 cm
